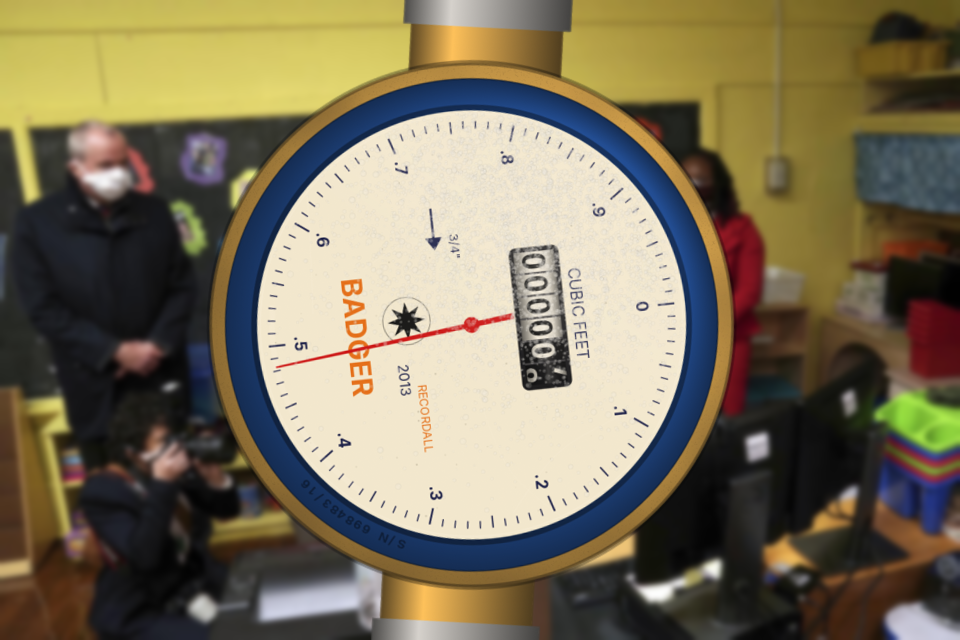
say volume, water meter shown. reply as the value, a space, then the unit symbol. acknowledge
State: 7.48 ft³
